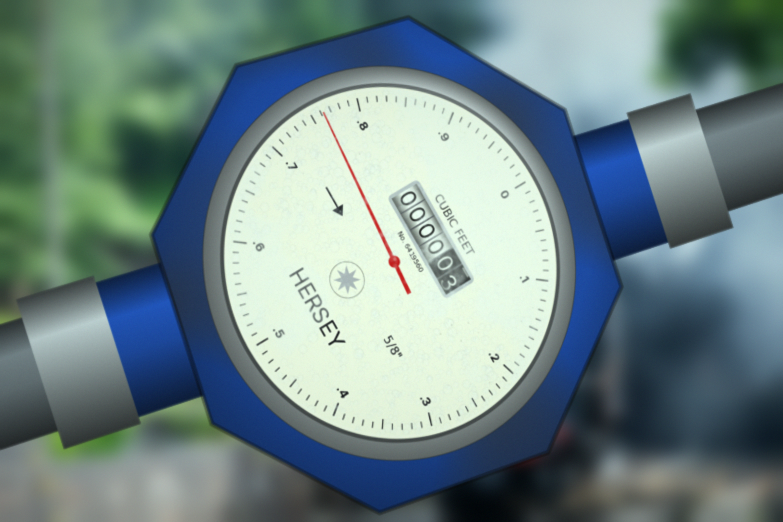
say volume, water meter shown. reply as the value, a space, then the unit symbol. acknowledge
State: 2.76 ft³
